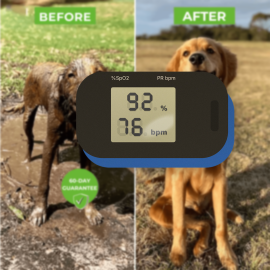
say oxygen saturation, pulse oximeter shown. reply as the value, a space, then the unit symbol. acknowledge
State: 92 %
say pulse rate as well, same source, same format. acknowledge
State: 76 bpm
